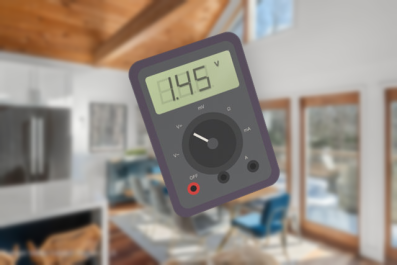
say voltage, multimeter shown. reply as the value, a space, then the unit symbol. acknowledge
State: 1.45 V
